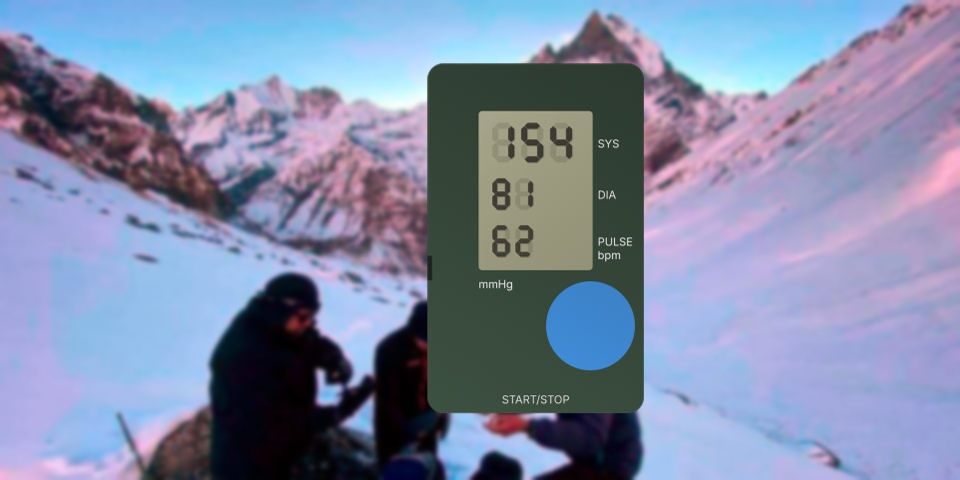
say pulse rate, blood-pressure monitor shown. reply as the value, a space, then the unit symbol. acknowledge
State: 62 bpm
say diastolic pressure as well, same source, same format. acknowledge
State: 81 mmHg
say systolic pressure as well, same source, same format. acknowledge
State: 154 mmHg
